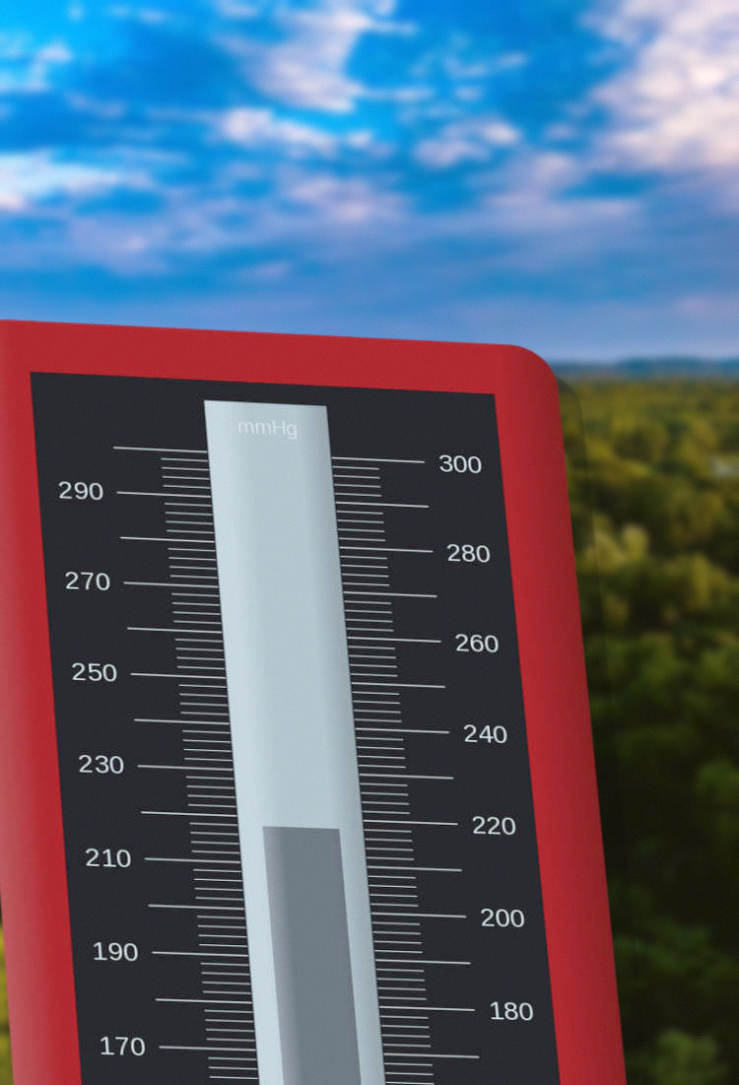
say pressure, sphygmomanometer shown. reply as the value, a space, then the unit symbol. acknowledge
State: 218 mmHg
